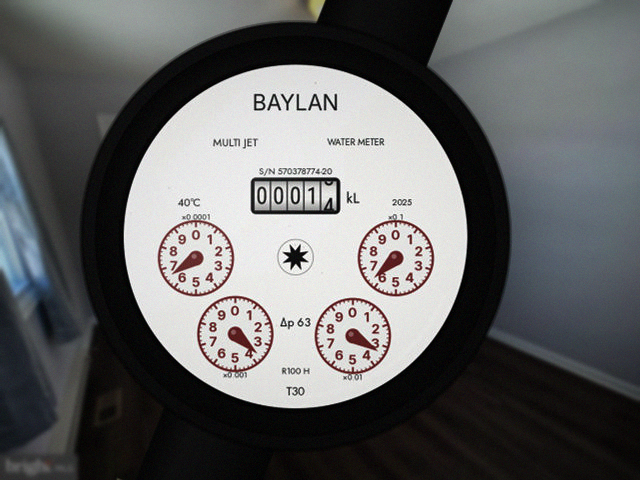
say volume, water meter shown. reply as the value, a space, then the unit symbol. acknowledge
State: 13.6336 kL
